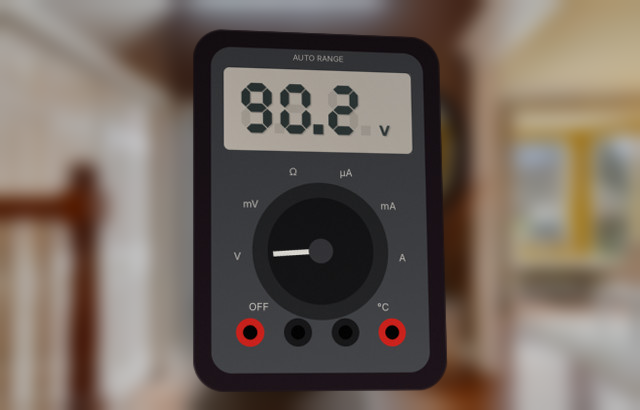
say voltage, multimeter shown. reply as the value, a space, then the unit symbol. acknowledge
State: 90.2 V
